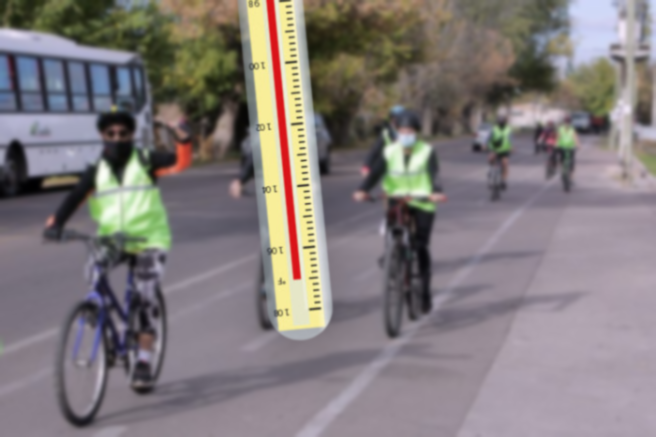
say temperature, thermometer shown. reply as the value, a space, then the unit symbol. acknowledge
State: 107 °F
